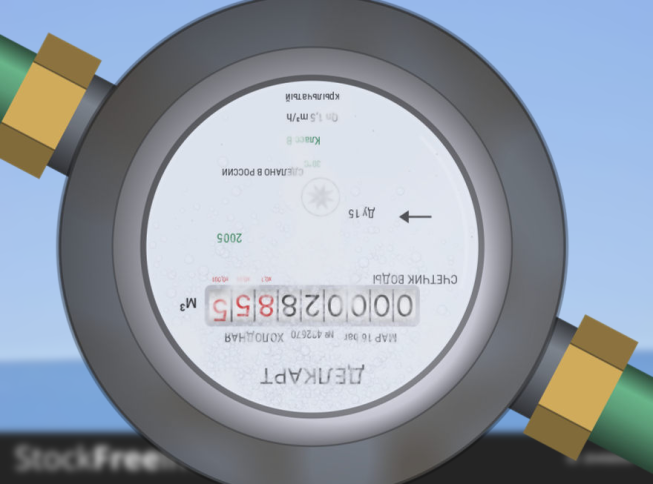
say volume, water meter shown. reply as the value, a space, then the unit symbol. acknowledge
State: 28.855 m³
